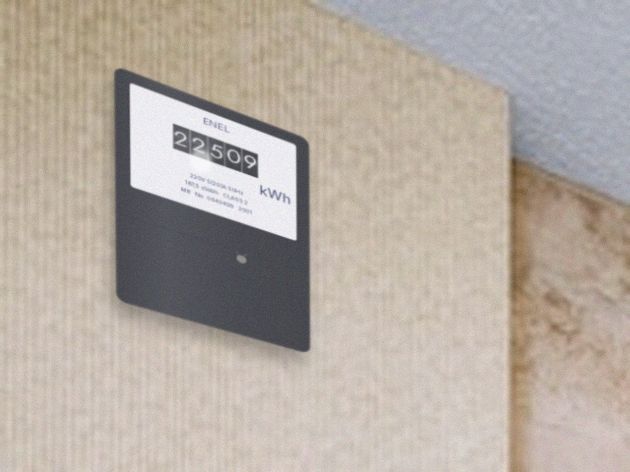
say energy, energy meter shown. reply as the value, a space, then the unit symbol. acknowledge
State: 22509 kWh
